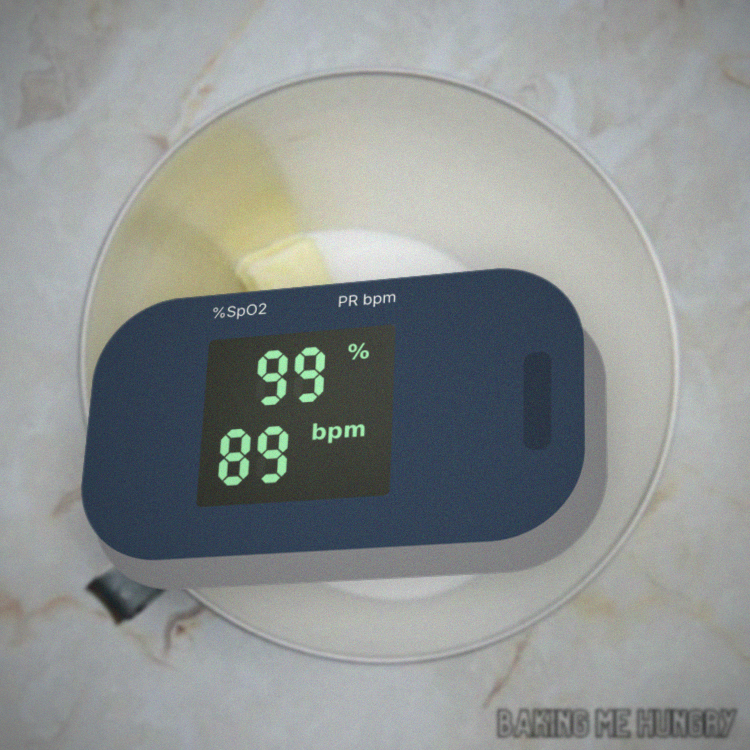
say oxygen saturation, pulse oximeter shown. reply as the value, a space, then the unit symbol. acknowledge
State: 99 %
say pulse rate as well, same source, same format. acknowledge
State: 89 bpm
